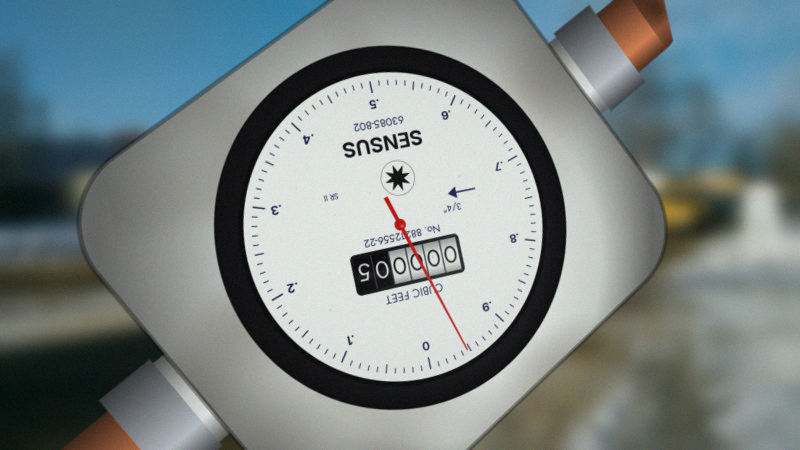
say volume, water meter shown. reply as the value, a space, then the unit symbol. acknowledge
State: 4.95 ft³
